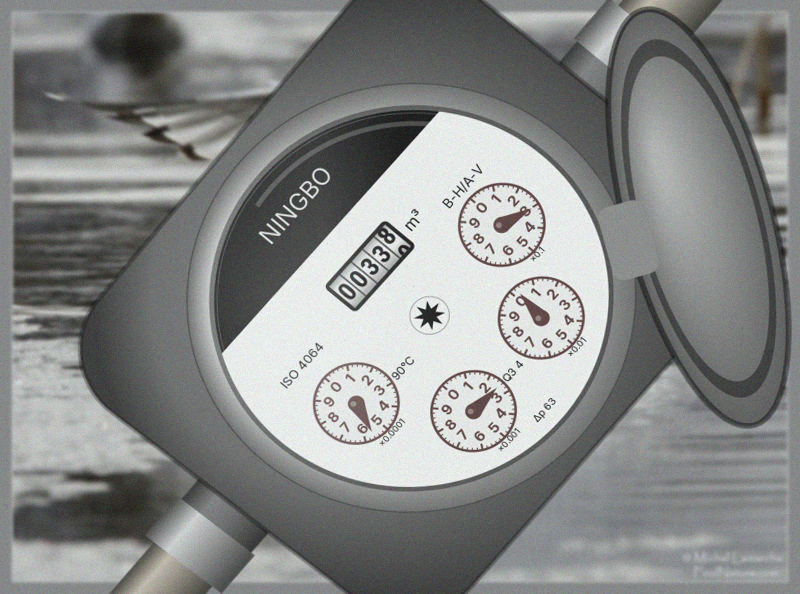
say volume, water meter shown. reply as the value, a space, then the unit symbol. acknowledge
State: 338.3025 m³
